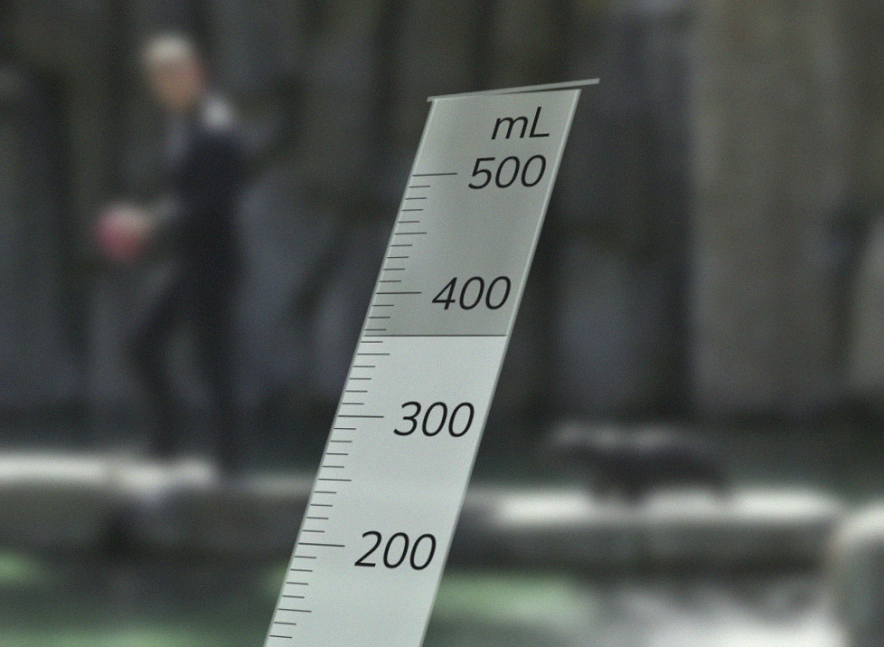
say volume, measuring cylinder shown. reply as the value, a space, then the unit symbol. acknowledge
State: 365 mL
